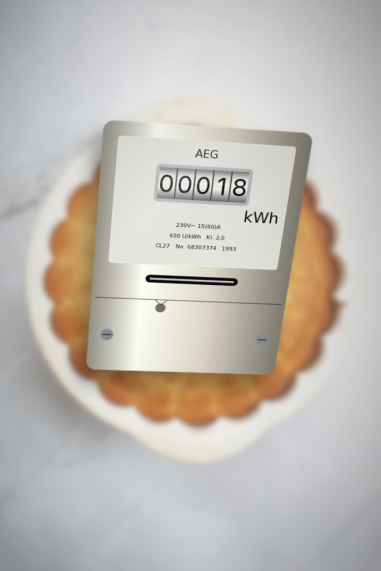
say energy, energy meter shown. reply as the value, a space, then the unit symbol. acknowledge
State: 18 kWh
